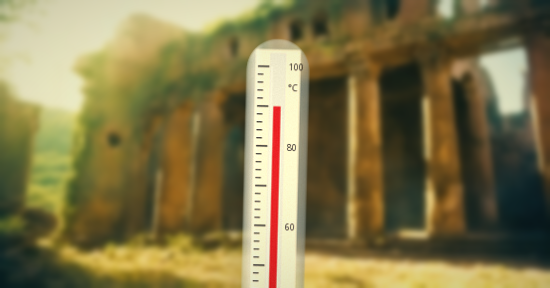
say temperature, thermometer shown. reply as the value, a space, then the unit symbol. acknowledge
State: 90 °C
